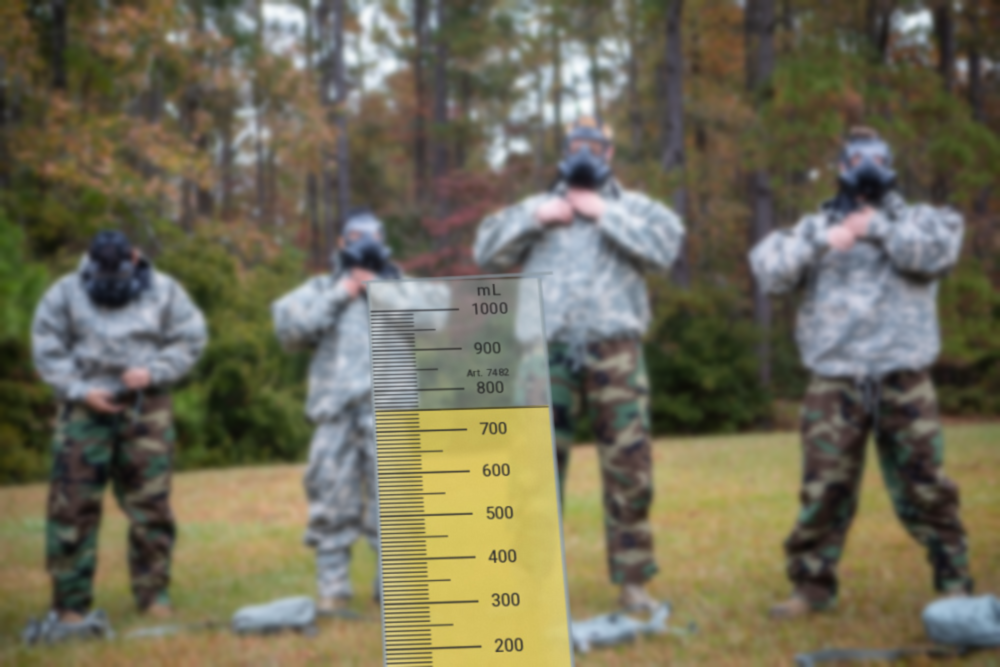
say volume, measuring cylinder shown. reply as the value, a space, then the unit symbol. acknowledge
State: 750 mL
